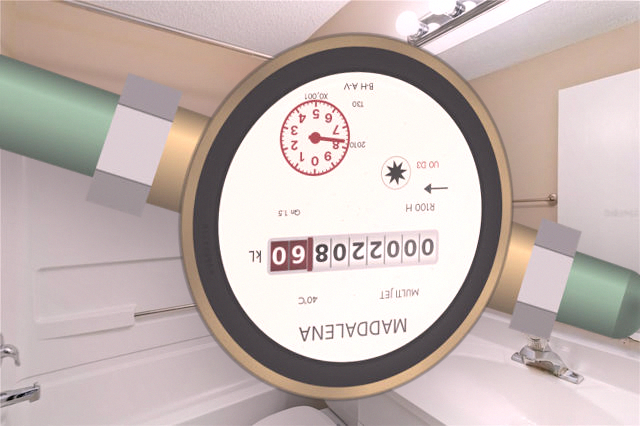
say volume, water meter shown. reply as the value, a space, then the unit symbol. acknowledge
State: 2208.607 kL
